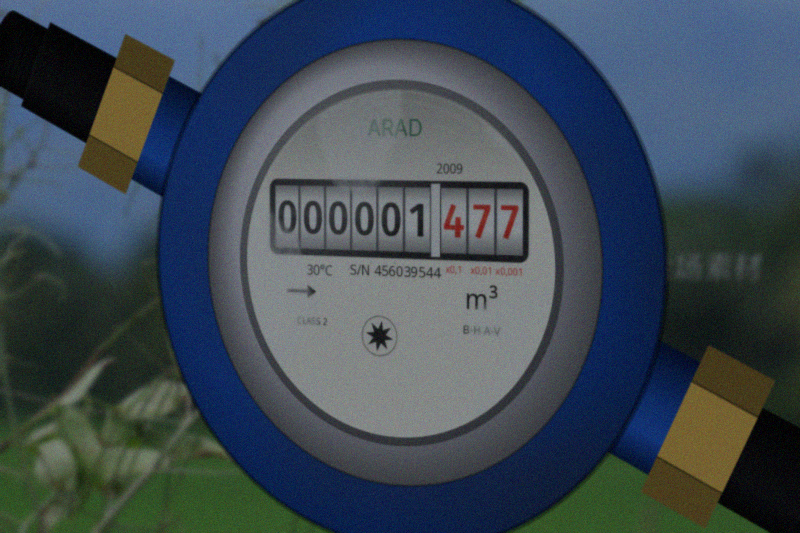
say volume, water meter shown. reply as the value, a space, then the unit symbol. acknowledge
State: 1.477 m³
